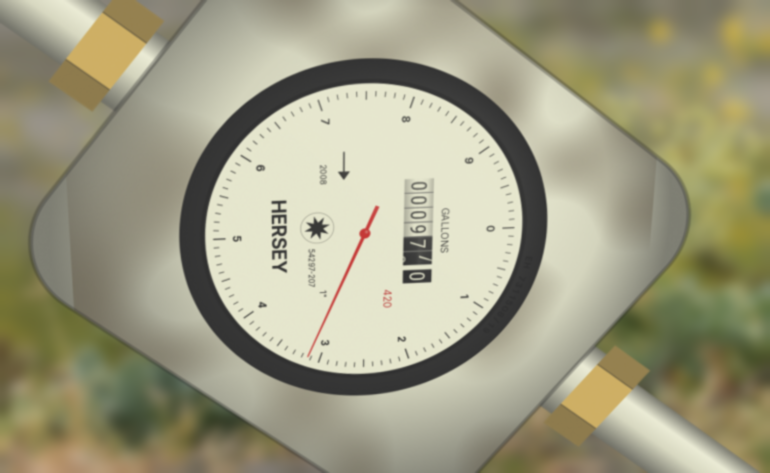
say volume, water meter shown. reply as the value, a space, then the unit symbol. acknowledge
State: 9773.1 gal
